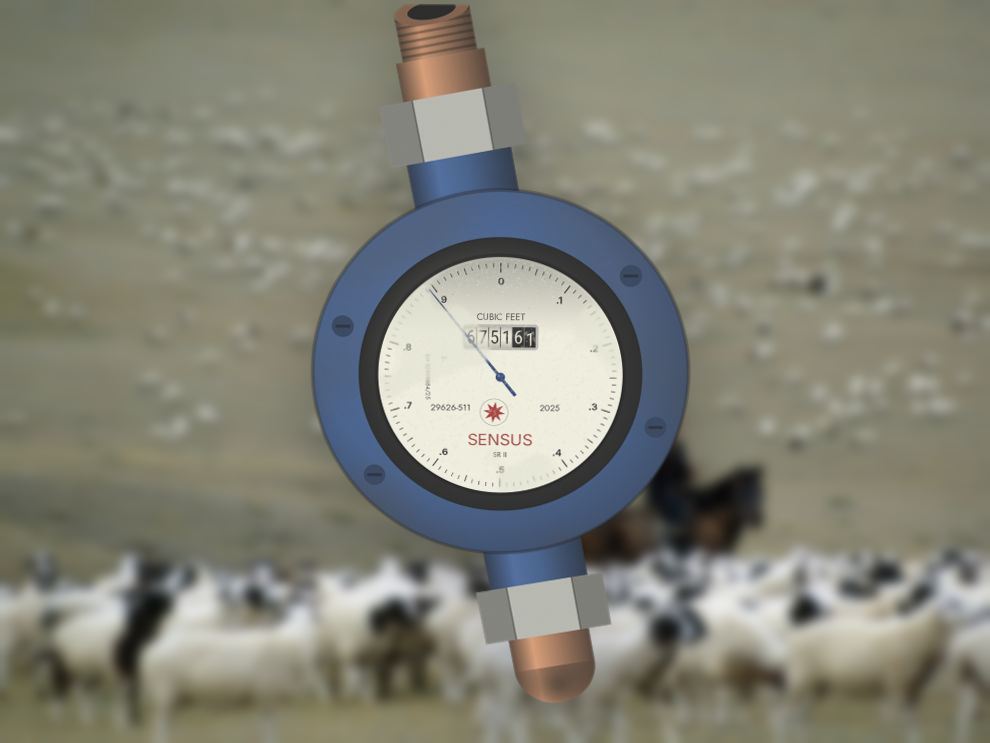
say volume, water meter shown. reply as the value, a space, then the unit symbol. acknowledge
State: 675160.89 ft³
